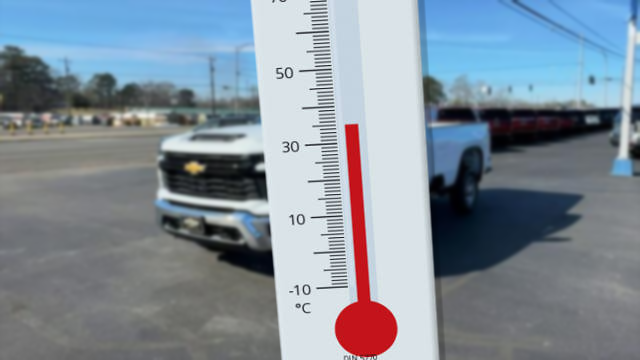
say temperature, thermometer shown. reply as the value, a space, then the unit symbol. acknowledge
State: 35 °C
